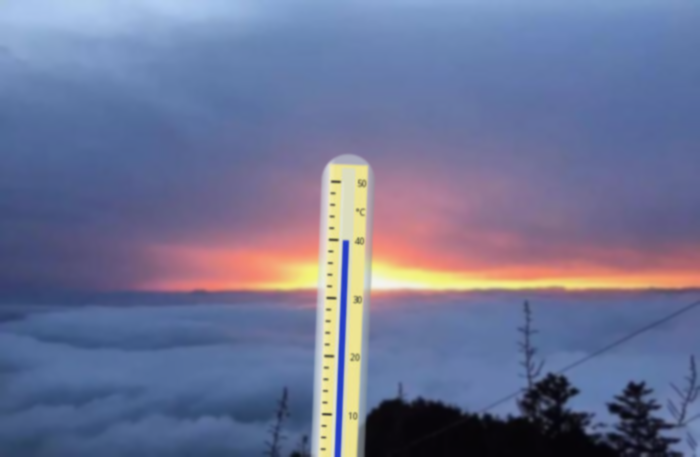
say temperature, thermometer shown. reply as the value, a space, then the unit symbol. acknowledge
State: 40 °C
